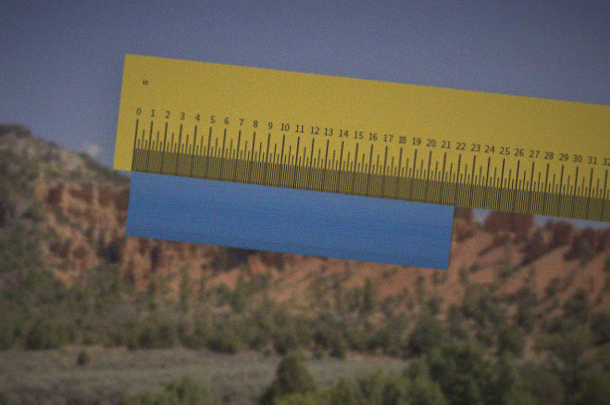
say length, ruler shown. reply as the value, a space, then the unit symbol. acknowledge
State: 22 in
